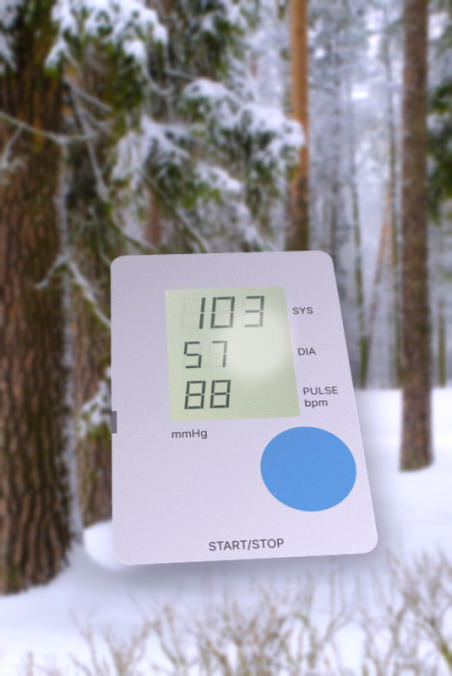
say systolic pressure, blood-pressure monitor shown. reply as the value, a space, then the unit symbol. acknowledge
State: 103 mmHg
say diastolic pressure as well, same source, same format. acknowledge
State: 57 mmHg
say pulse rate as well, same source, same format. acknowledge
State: 88 bpm
